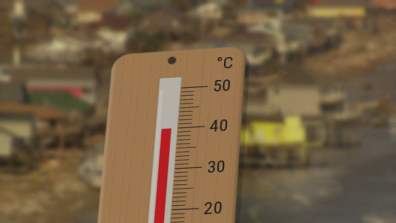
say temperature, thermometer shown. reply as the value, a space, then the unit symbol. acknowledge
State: 40 °C
